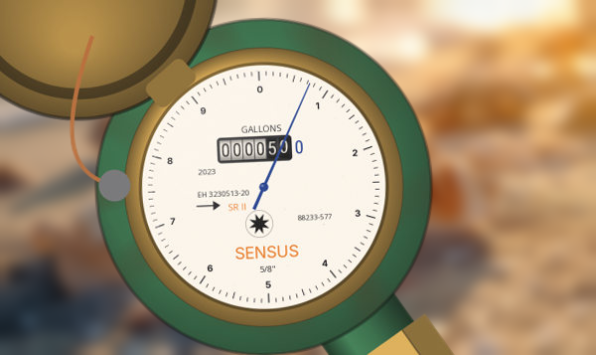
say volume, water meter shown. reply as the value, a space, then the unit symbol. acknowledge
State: 500.7 gal
